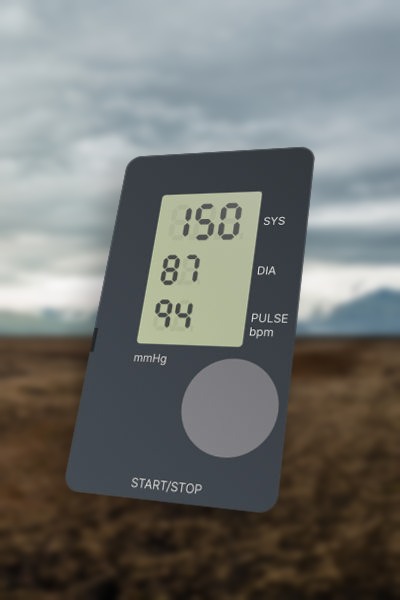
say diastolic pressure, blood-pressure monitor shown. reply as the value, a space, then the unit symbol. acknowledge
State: 87 mmHg
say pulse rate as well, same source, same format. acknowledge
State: 94 bpm
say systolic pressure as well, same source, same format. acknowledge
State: 150 mmHg
